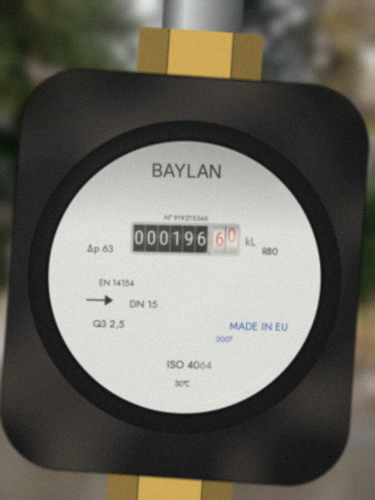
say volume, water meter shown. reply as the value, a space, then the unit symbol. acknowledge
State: 196.60 kL
